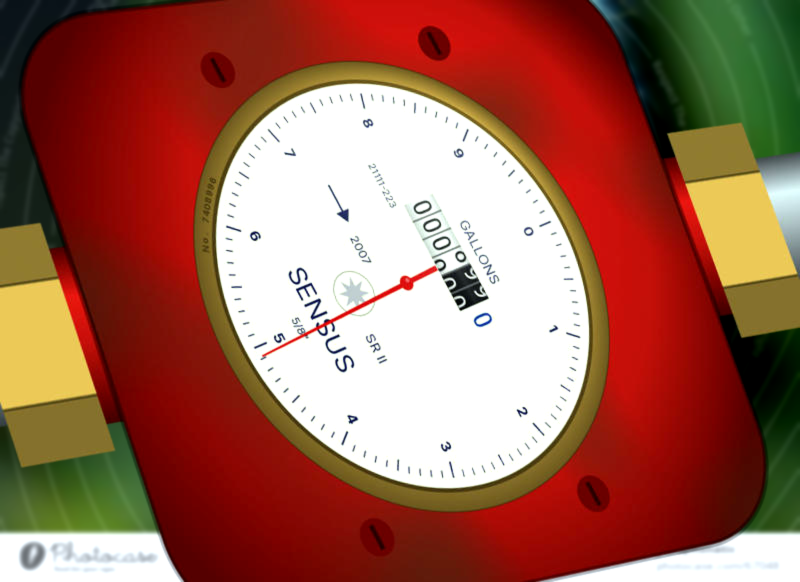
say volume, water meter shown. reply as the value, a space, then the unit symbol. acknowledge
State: 8994.9 gal
